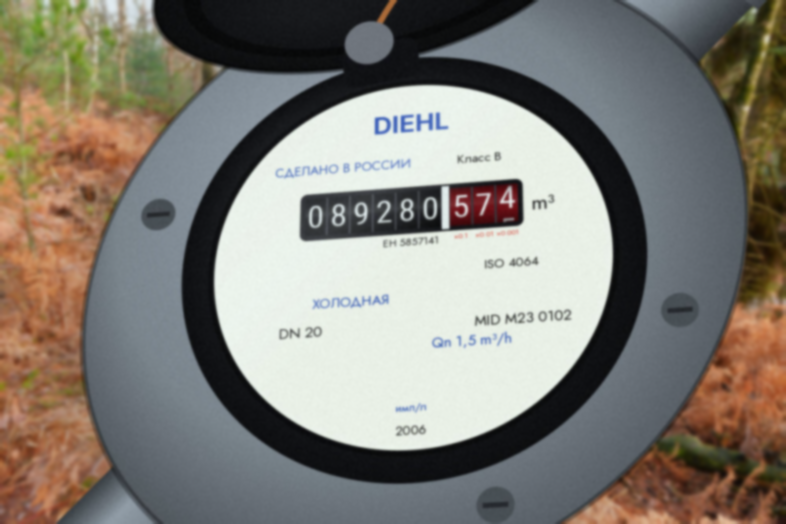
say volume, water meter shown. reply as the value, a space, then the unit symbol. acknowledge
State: 89280.574 m³
